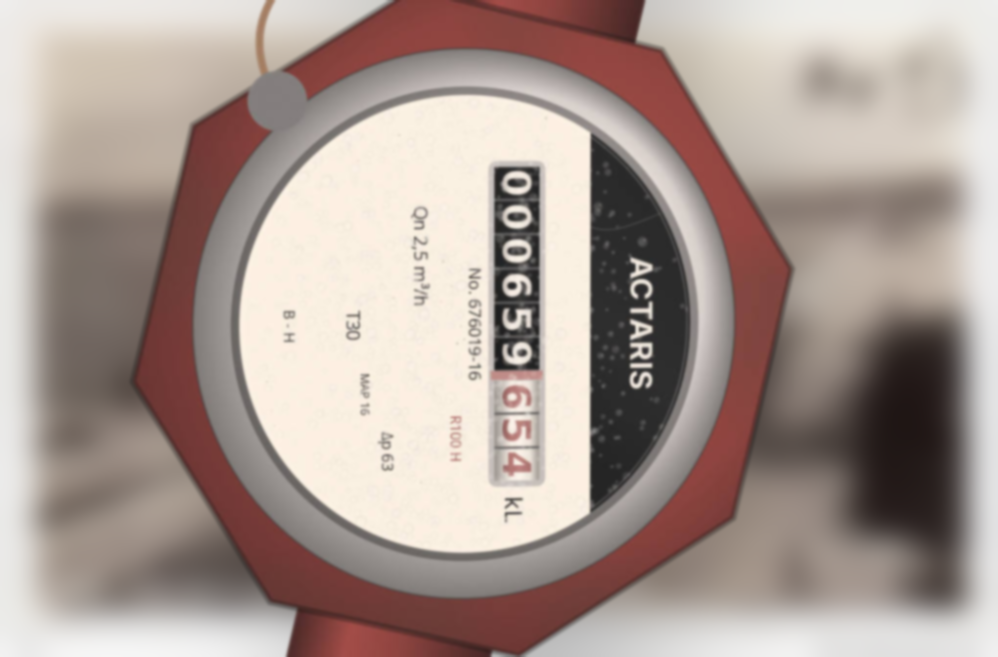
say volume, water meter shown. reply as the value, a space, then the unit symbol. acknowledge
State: 659.654 kL
